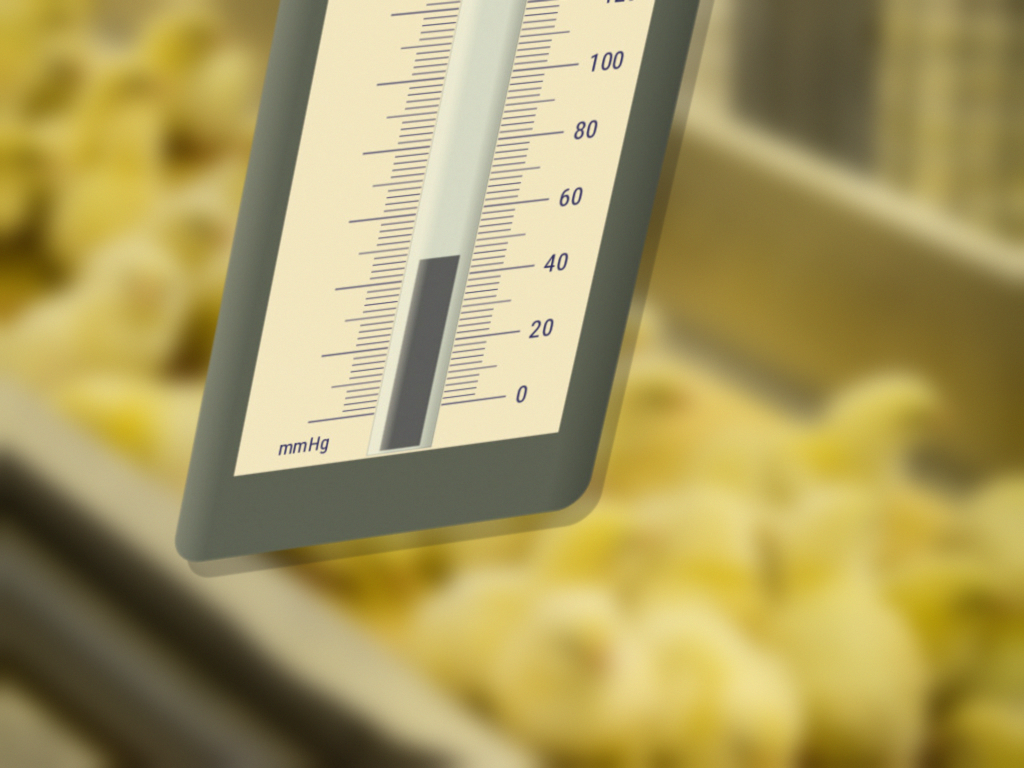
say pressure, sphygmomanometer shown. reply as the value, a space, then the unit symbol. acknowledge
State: 46 mmHg
